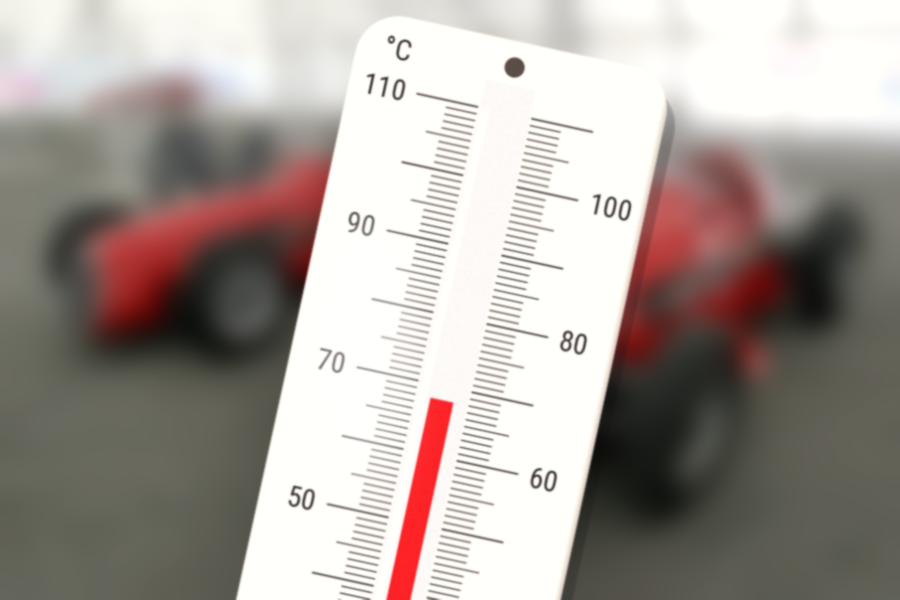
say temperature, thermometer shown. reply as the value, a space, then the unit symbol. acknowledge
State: 68 °C
